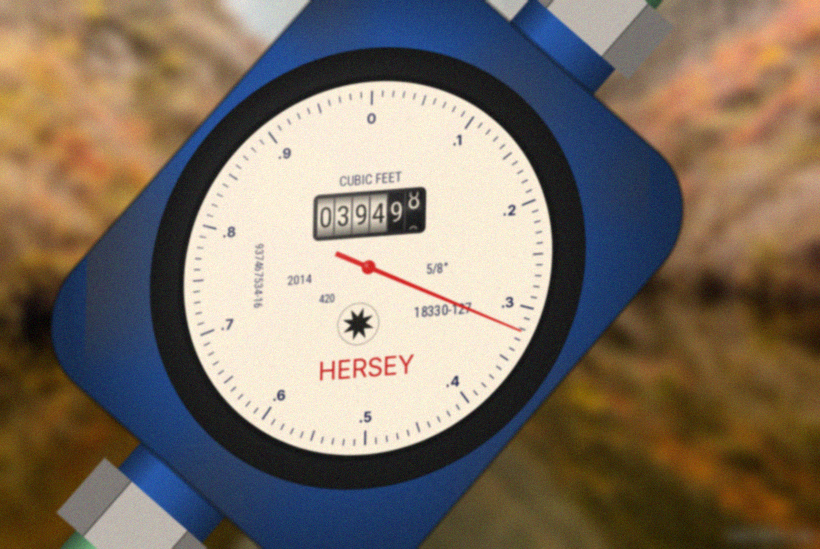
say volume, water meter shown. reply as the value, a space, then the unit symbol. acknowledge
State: 39498.32 ft³
